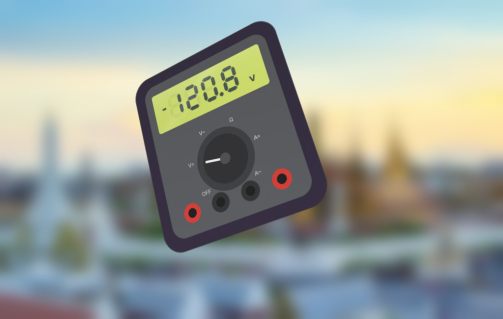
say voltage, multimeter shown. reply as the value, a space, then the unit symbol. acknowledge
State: -120.8 V
